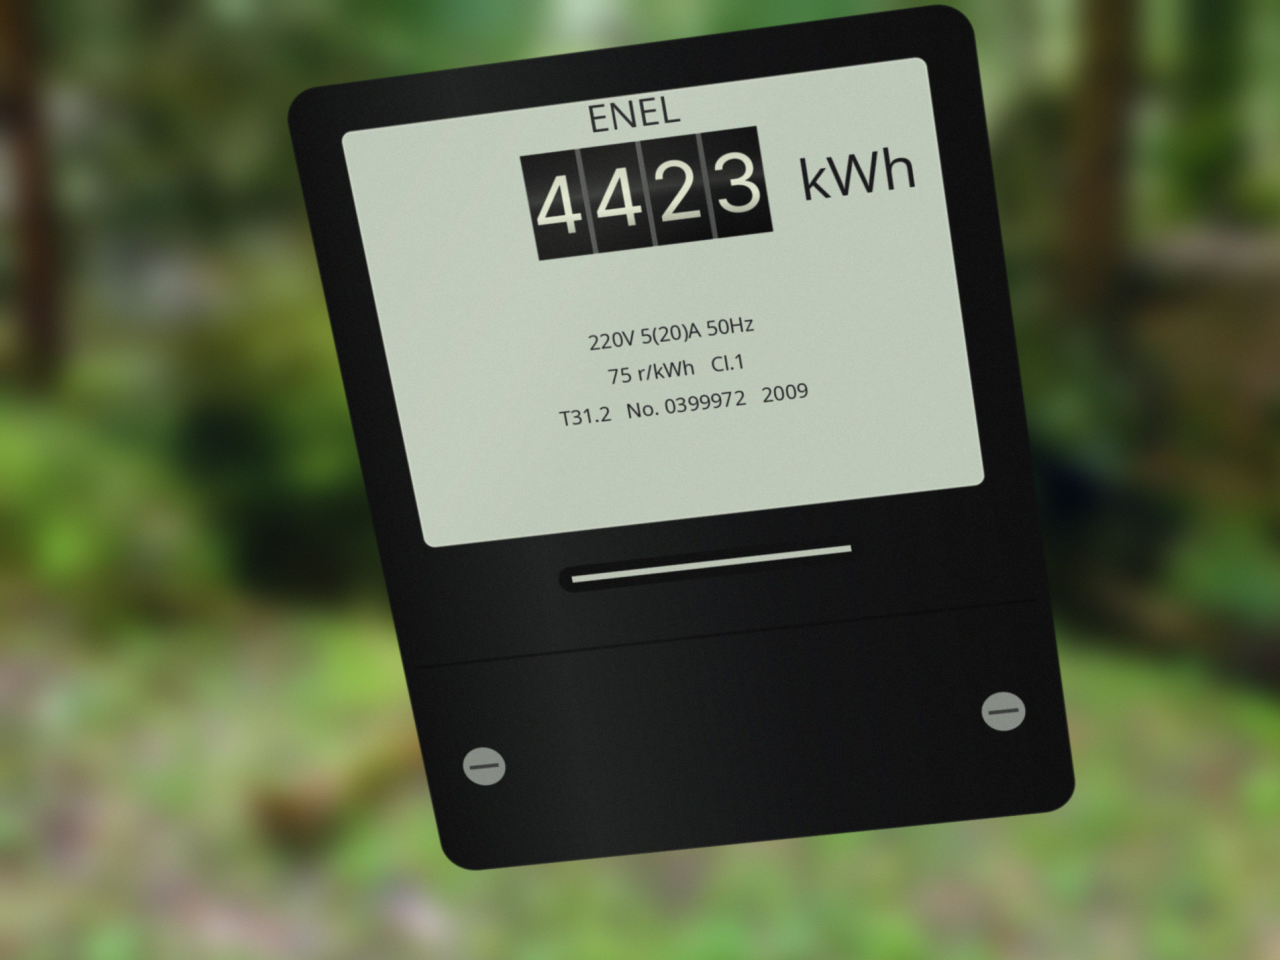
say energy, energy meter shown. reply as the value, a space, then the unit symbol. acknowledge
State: 4423 kWh
